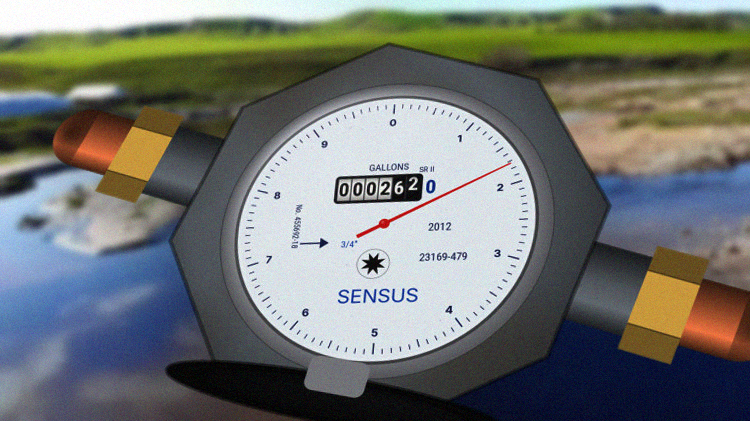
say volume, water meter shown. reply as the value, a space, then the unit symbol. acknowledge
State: 2621.7 gal
